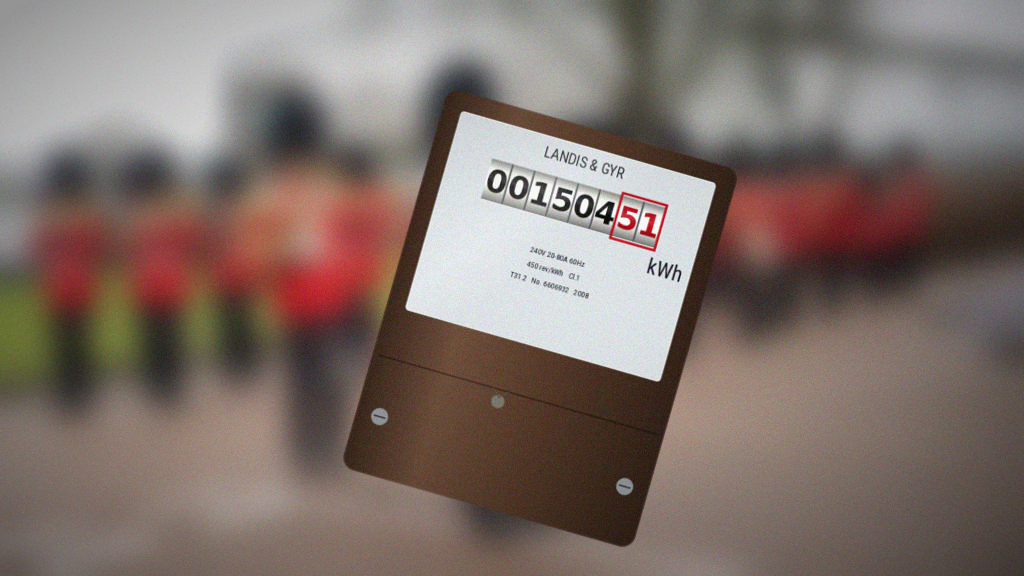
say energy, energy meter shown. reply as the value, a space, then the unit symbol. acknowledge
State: 1504.51 kWh
